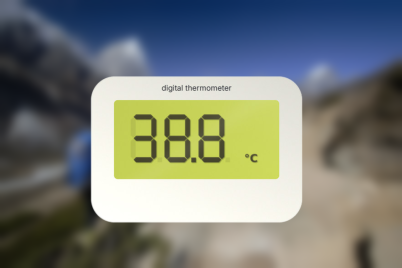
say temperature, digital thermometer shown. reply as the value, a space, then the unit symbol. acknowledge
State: 38.8 °C
